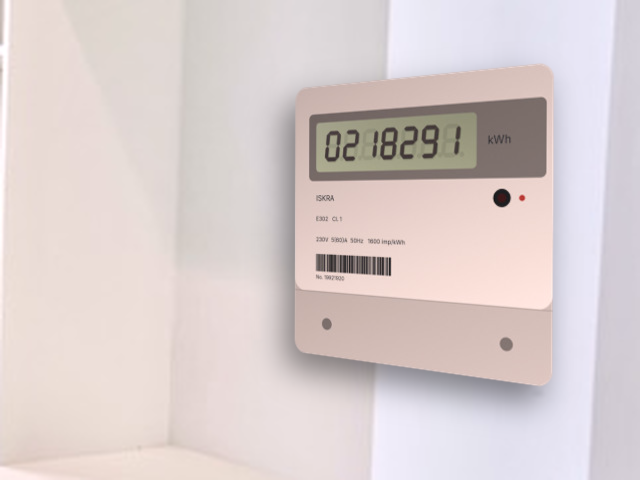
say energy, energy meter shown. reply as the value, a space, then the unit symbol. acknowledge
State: 218291 kWh
